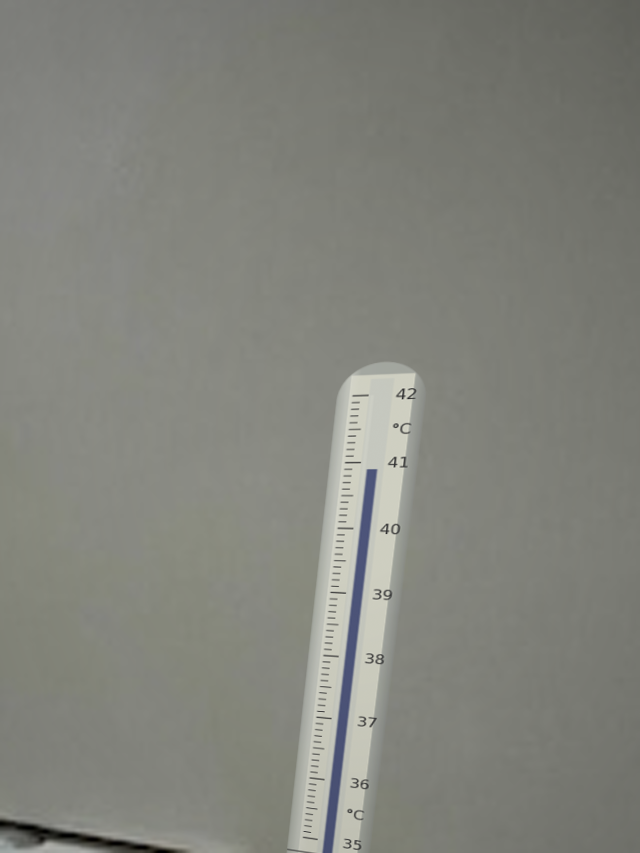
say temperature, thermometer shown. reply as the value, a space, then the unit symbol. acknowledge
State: 40.9 °C
